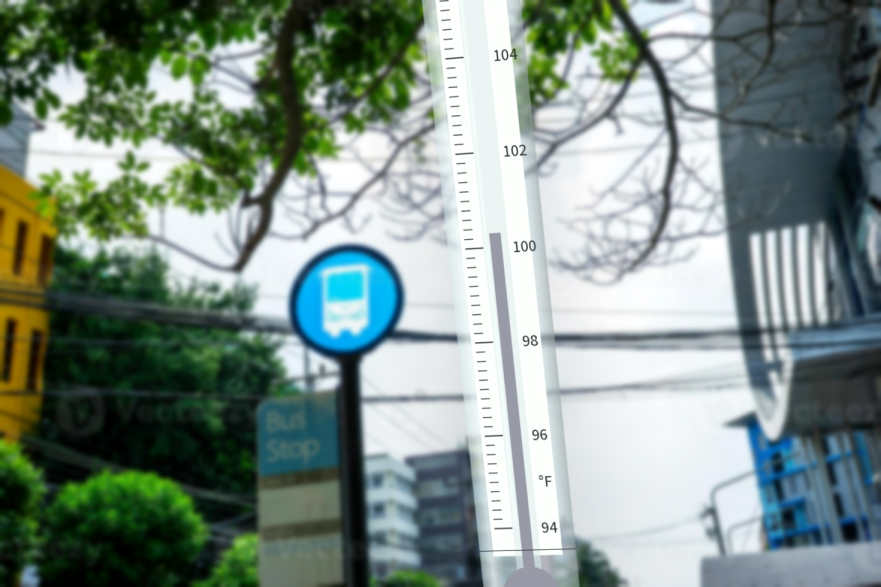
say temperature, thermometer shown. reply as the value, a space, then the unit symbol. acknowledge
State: 100.3 °F
